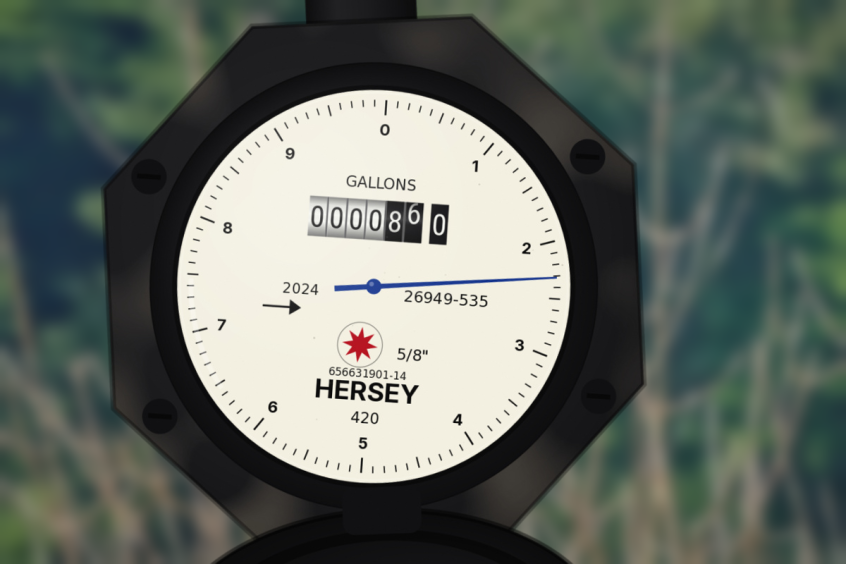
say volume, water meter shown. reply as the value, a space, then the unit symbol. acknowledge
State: 862.3 gal
